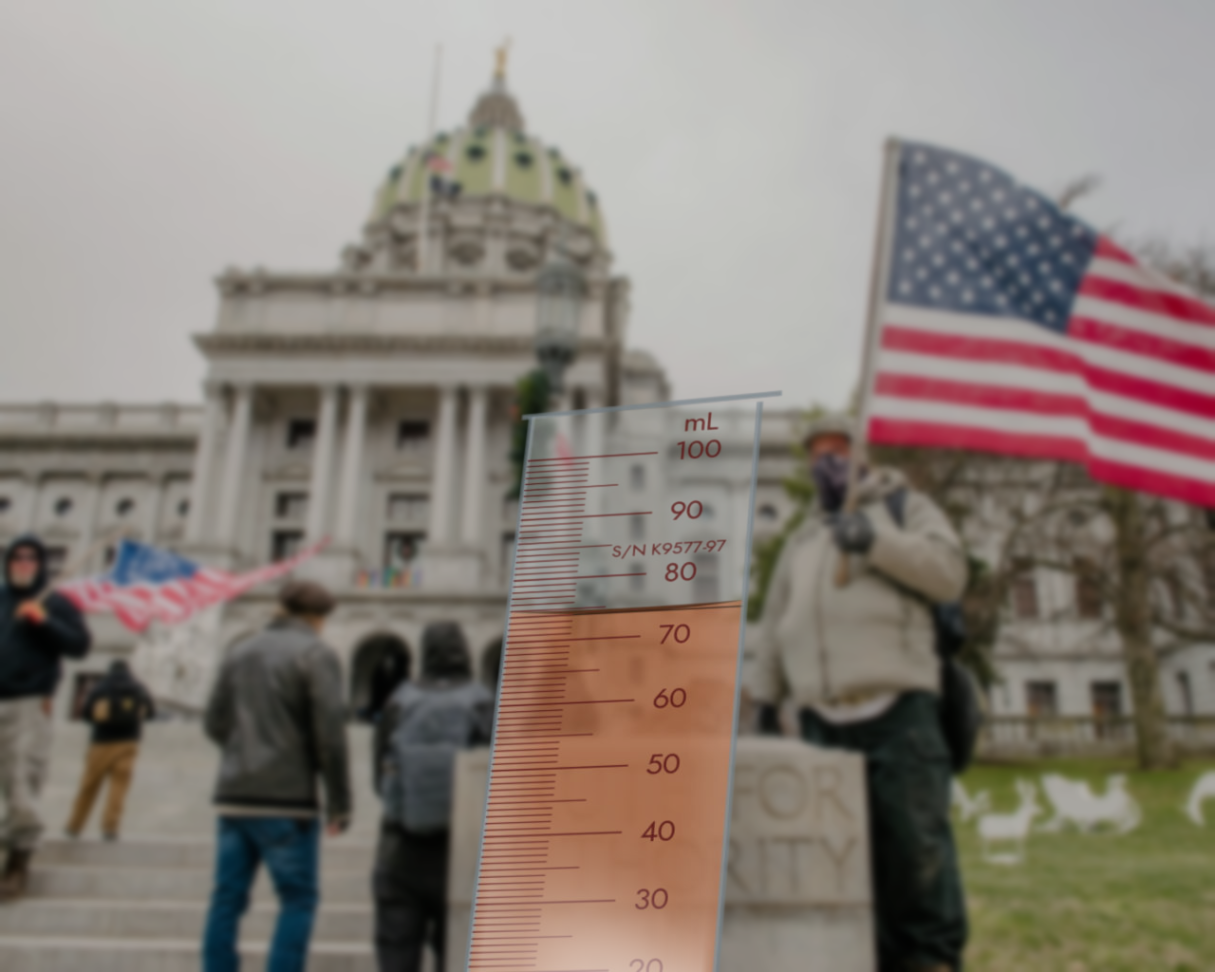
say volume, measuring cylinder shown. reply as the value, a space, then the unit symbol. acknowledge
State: 74 mL
